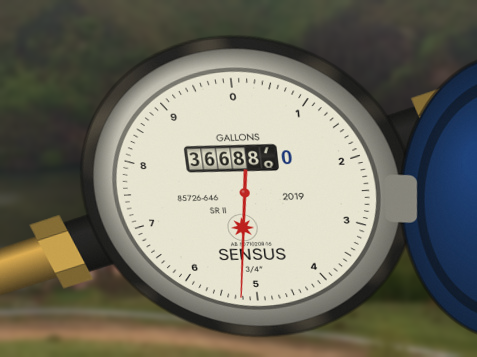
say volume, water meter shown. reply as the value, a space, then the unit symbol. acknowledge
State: 3668875.2 gal
